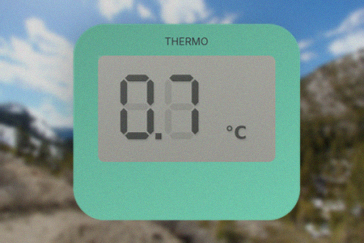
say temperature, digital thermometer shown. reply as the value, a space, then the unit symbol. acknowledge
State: 0.7 °C
